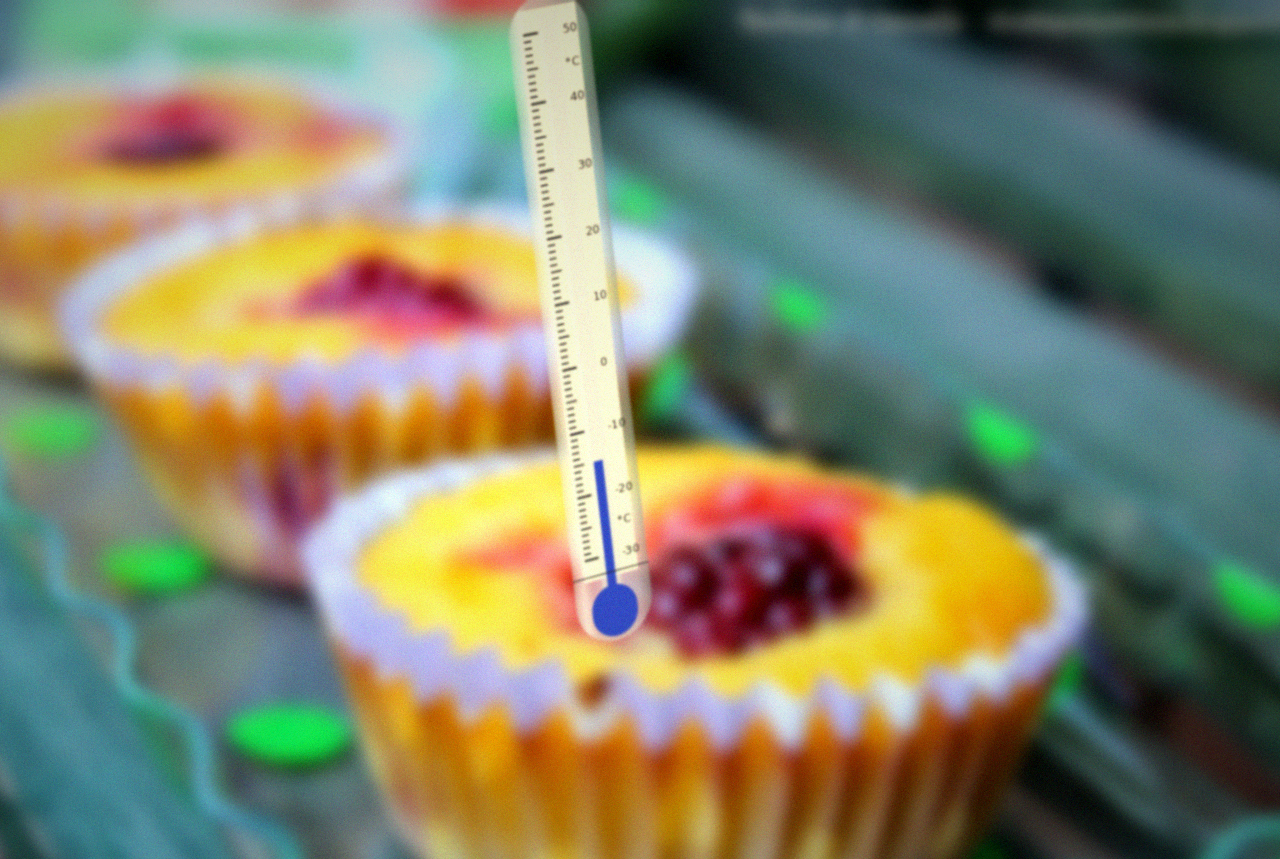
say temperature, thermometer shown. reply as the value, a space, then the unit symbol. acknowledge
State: -15 °C
